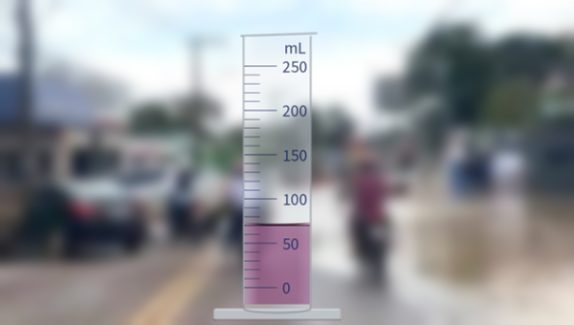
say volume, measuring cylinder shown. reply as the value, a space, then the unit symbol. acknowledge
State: 70 mL
